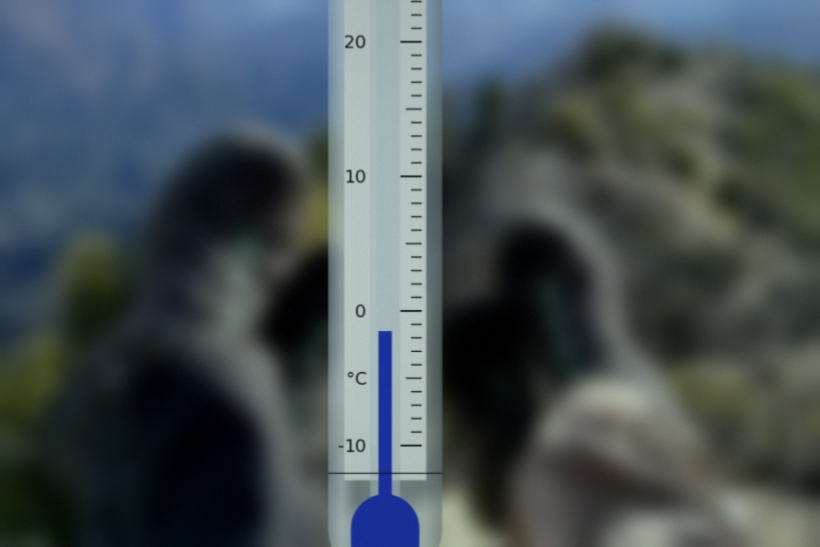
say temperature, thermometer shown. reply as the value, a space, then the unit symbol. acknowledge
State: -1.5 °C
